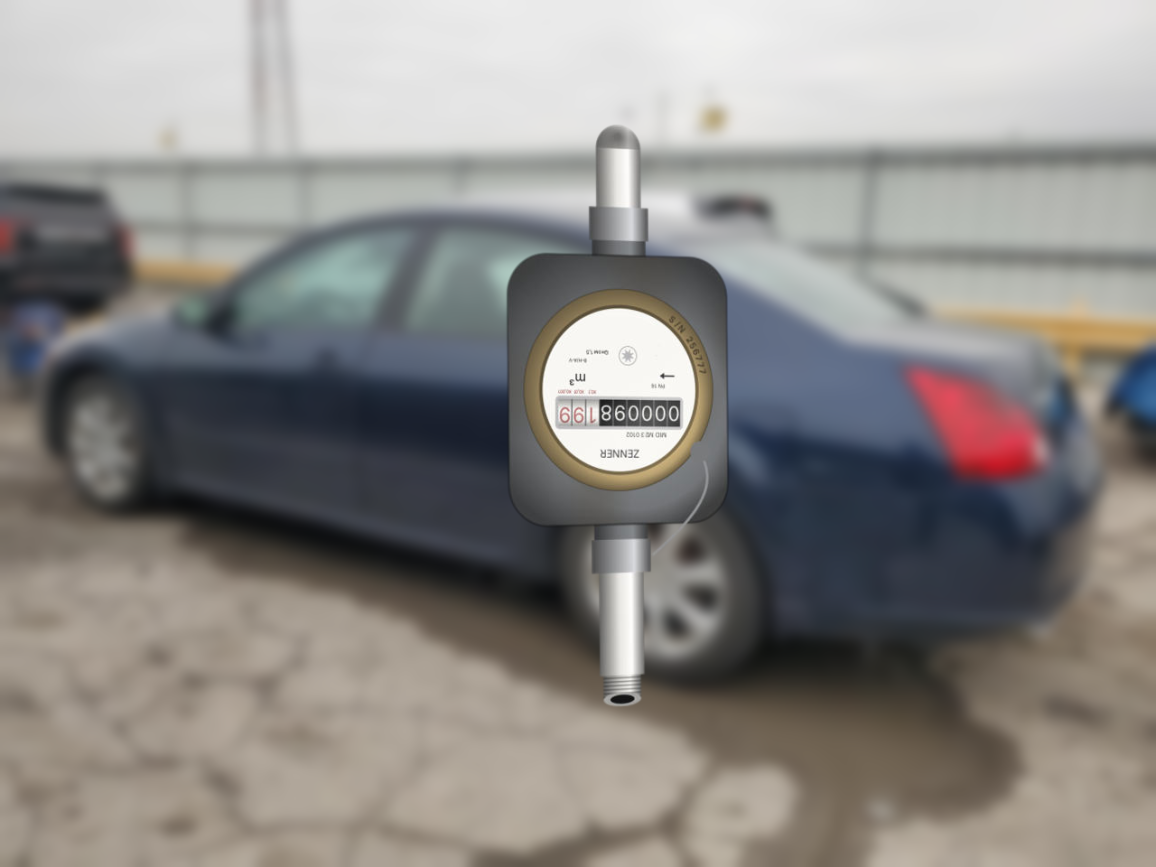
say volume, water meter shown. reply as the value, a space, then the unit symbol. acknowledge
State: 98.199 m³
